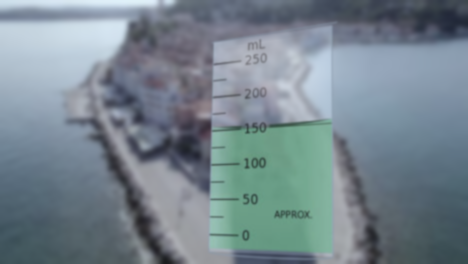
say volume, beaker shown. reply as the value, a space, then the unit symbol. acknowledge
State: 150 mL
